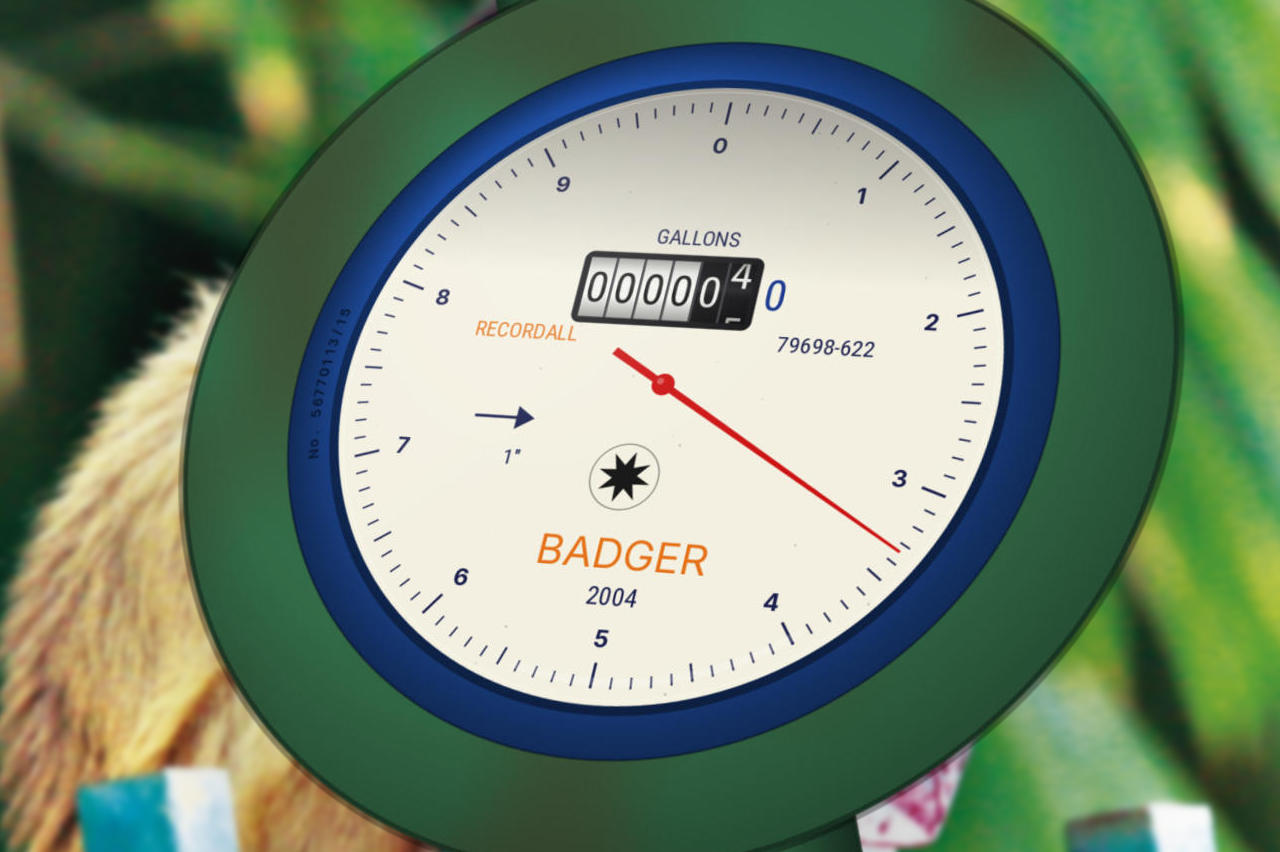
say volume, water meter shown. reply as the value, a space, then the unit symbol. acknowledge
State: 43.3 gal
